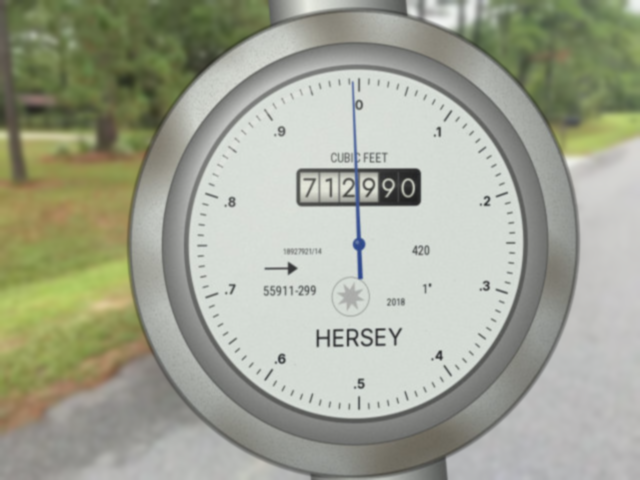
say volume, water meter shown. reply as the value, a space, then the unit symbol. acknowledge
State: 712989.99 ft³
